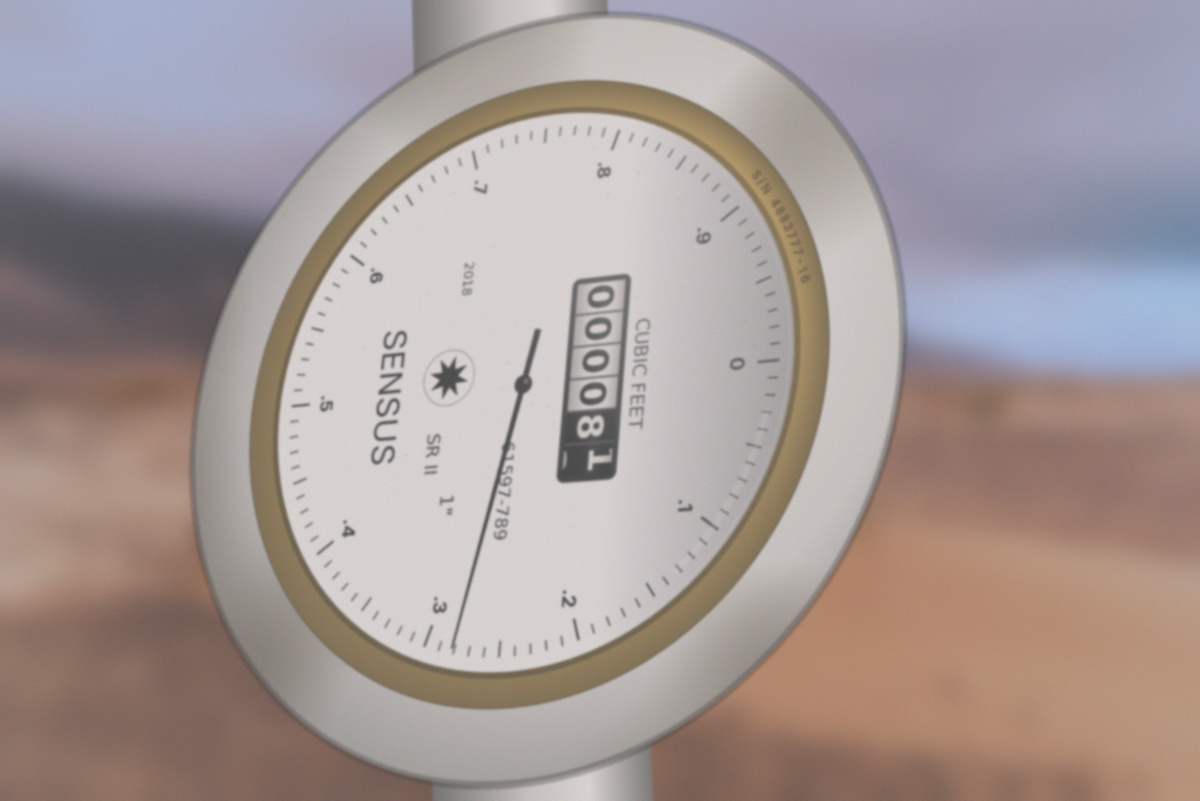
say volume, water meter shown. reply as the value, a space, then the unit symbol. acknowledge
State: 81.28 ft³
